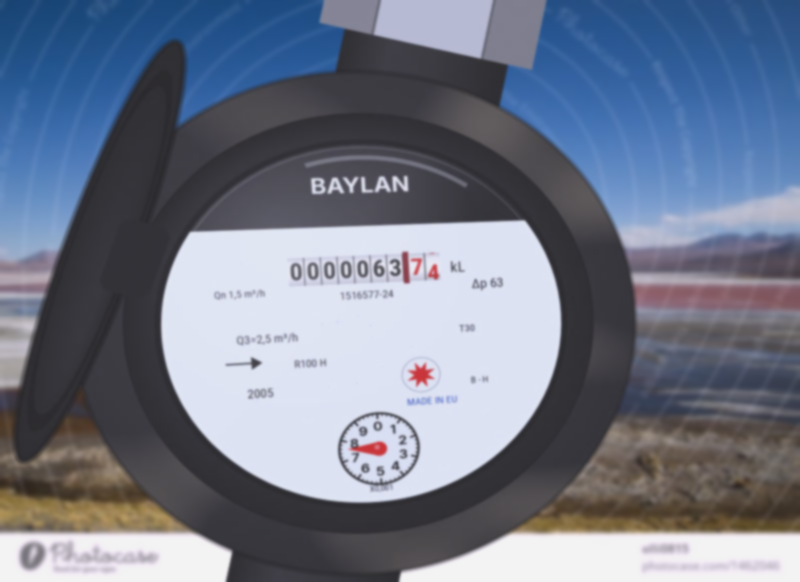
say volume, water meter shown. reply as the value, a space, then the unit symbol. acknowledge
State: 63.737 kL
